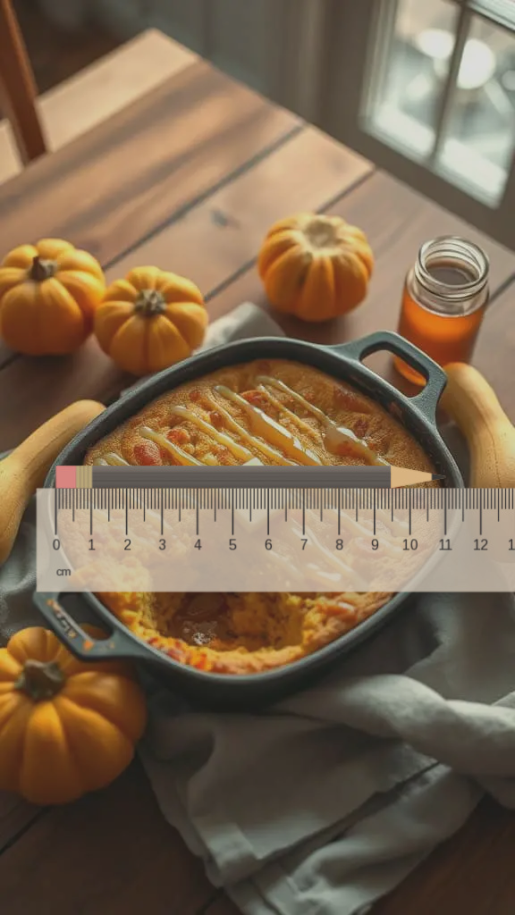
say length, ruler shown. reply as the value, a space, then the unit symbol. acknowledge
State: 11 cm
